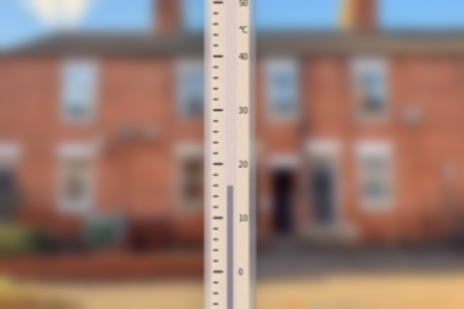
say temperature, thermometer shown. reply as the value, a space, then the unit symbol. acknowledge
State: 16 °C
